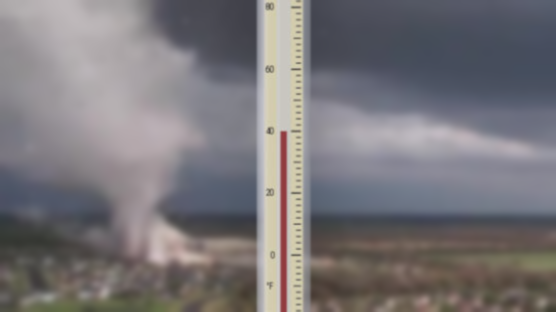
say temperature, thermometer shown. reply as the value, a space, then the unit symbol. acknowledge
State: 40 °F
